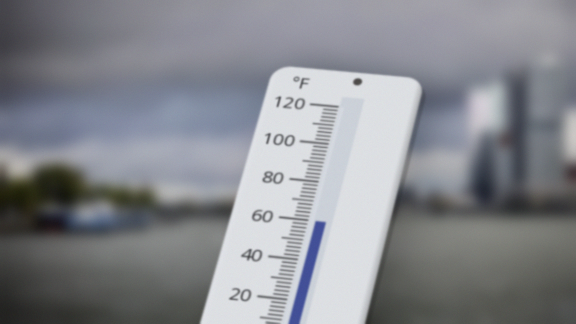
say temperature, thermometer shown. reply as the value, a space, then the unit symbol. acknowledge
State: 60 °F
